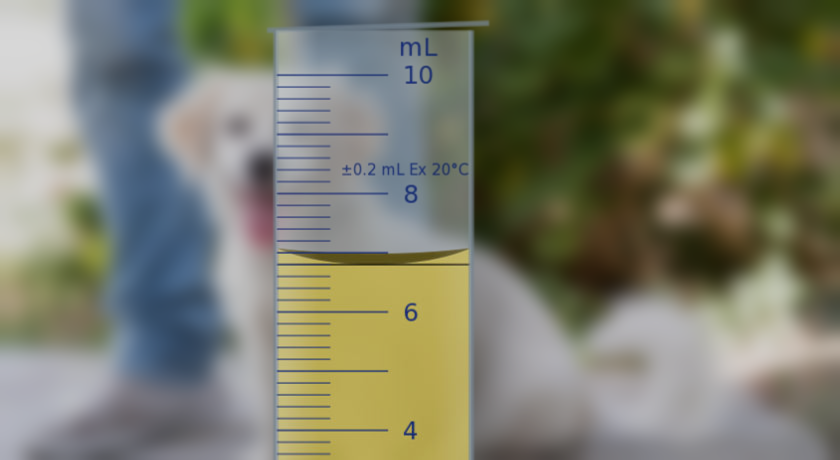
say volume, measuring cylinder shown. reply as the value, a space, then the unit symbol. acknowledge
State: 6.8 mL
